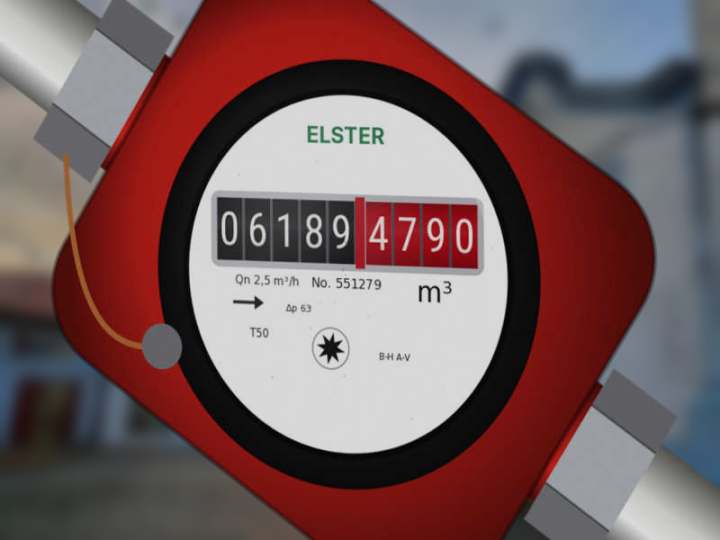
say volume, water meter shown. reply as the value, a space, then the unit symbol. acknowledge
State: 6189.4790 m³
